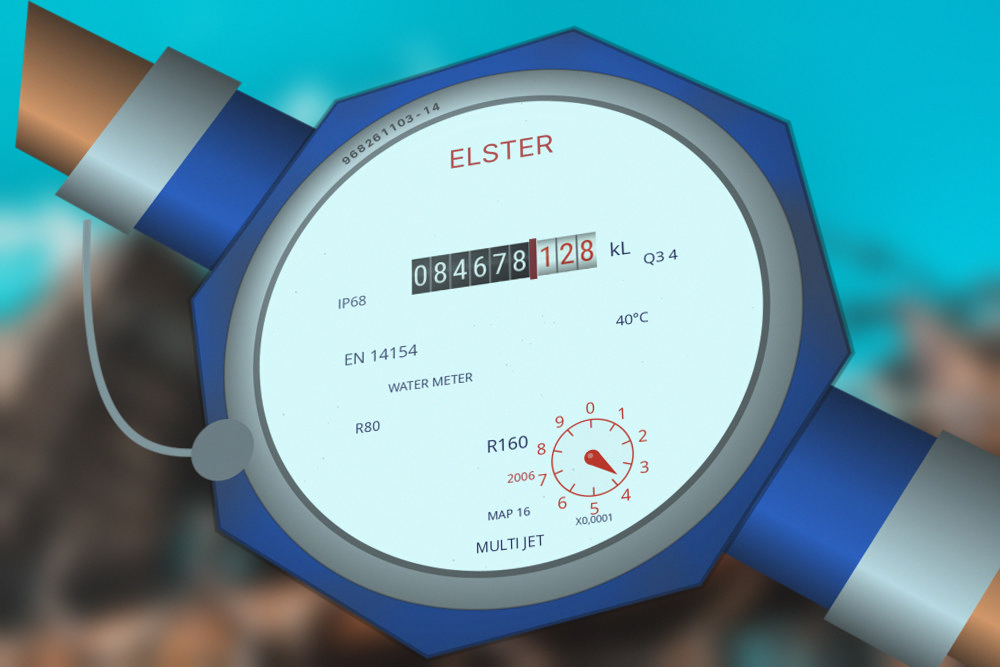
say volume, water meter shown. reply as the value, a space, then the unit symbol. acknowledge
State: 84678.1283 kL
